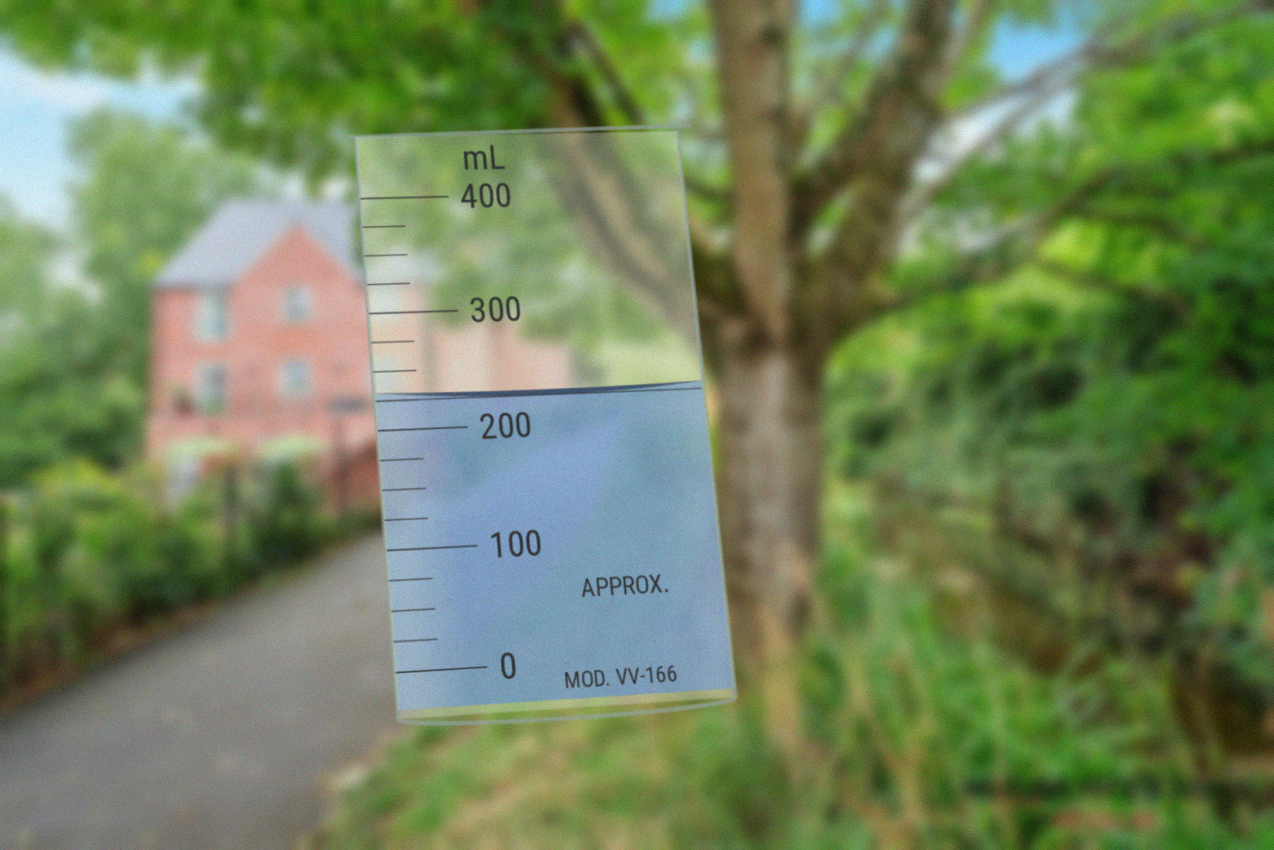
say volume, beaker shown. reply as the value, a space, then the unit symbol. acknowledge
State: 225 mL
